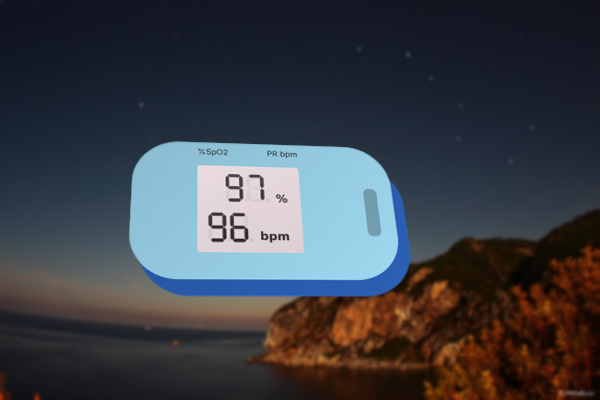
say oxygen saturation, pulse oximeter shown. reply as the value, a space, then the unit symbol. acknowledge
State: 97 %
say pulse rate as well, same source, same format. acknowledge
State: 96 bpm
